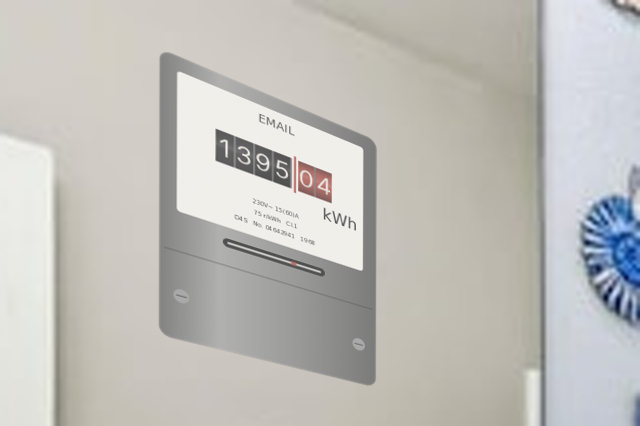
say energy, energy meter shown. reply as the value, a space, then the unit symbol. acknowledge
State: 1395.04 kWh
